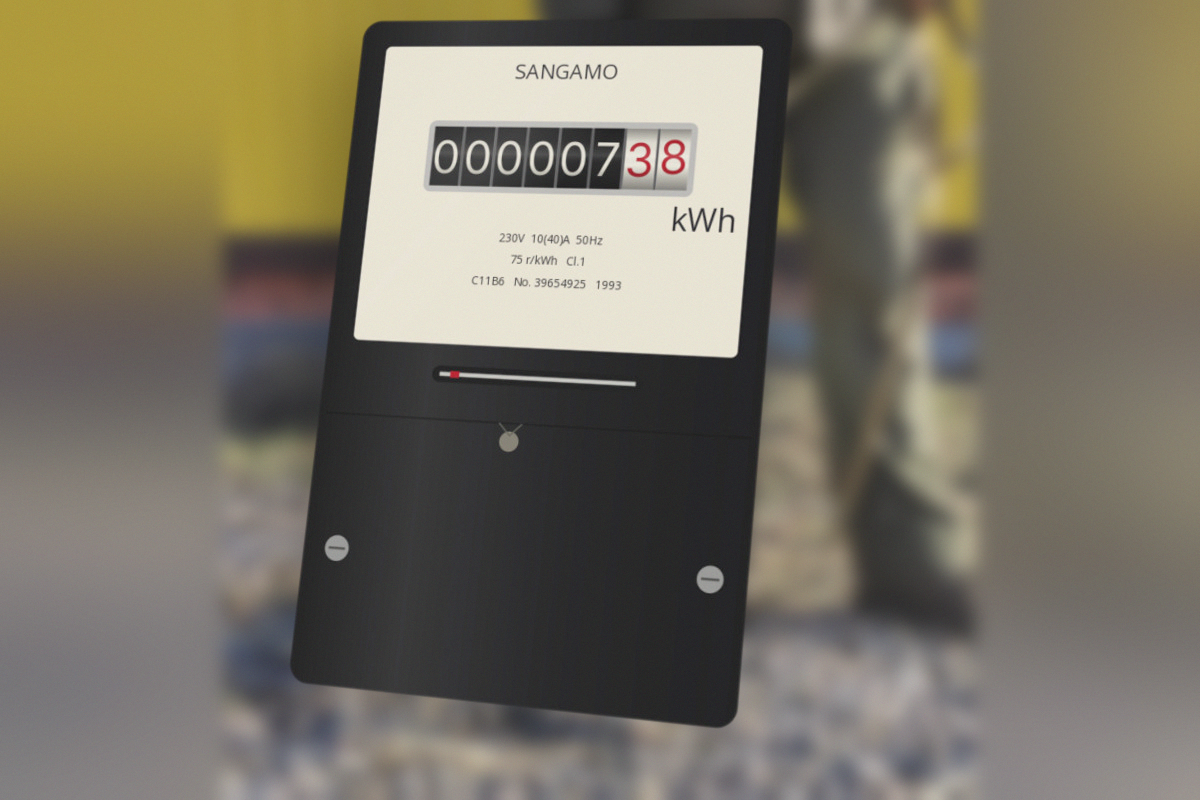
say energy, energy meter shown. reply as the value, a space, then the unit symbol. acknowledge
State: 7.38 kWh
